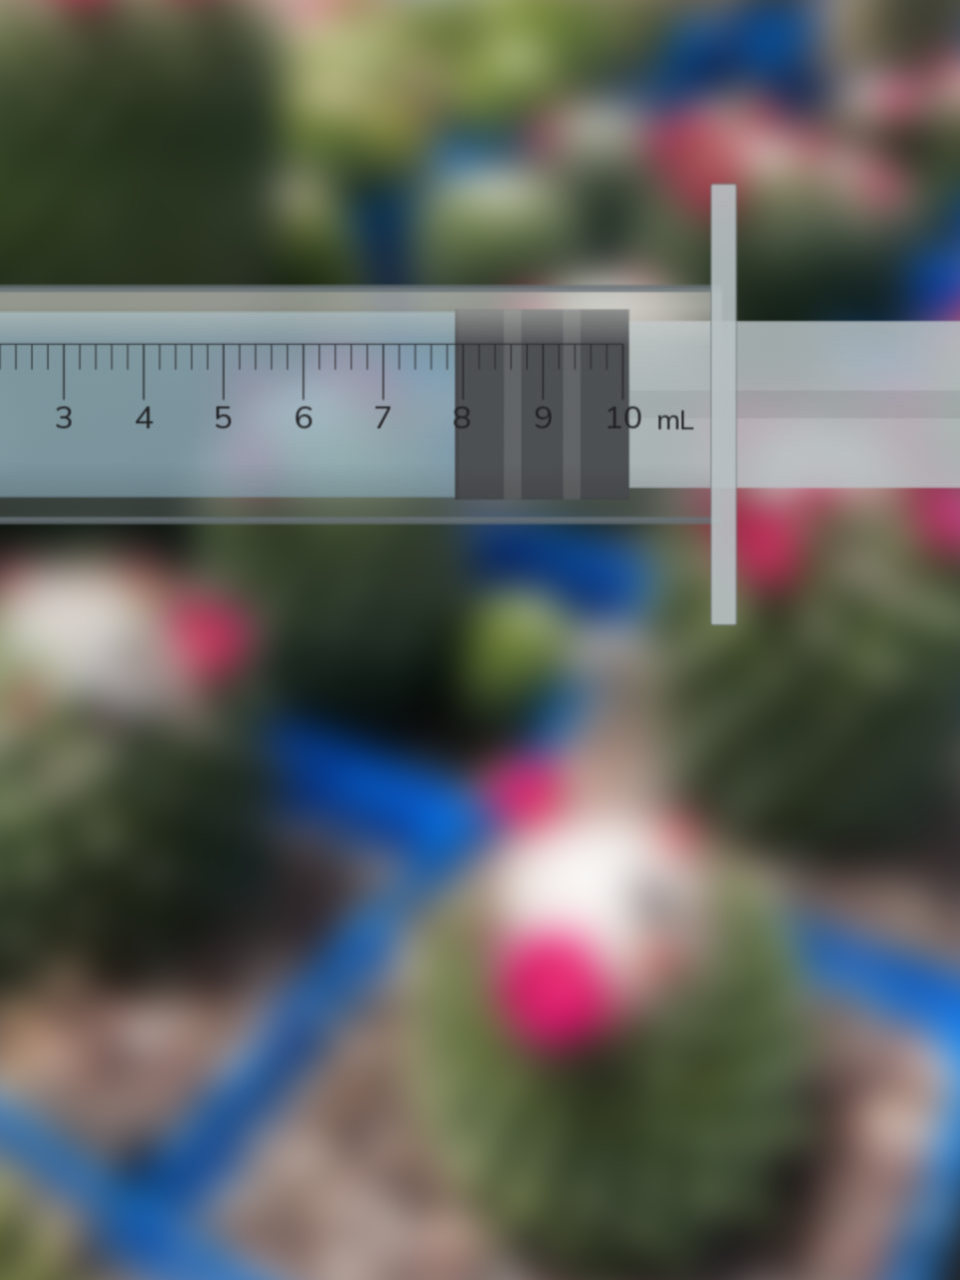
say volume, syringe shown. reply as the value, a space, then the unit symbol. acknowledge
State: 7.9 mL
